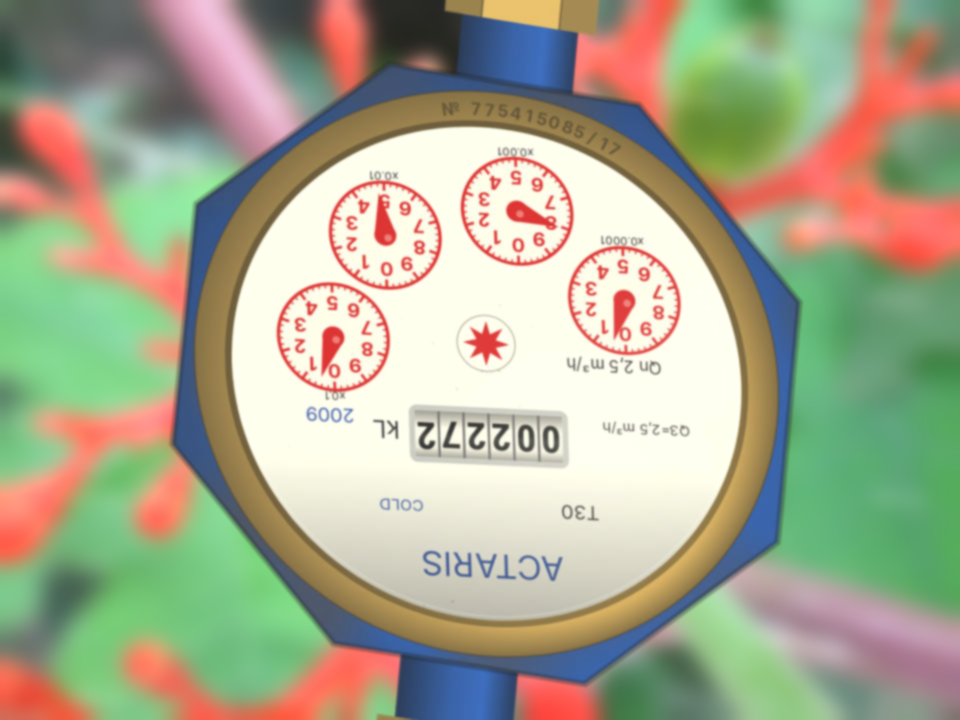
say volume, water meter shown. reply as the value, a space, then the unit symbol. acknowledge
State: 2272.0480 kL
